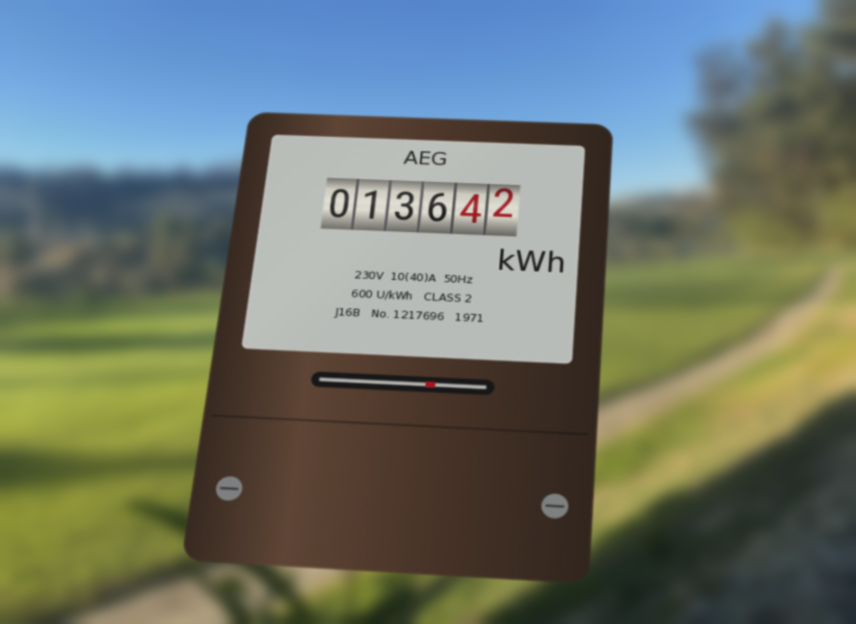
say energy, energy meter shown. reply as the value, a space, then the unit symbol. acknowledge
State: 136.42 kWh
